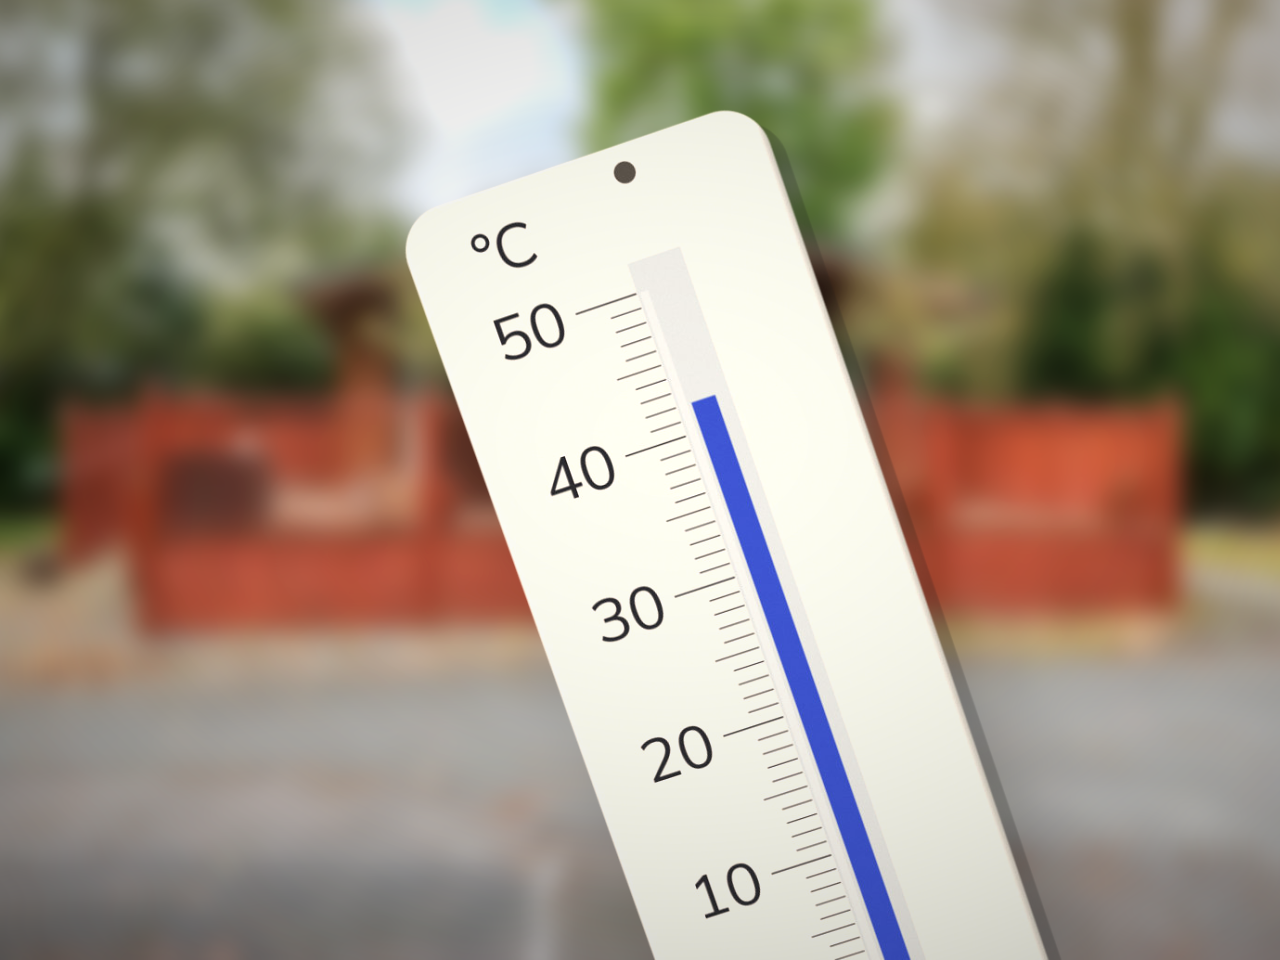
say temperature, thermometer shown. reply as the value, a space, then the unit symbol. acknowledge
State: 42 °C
